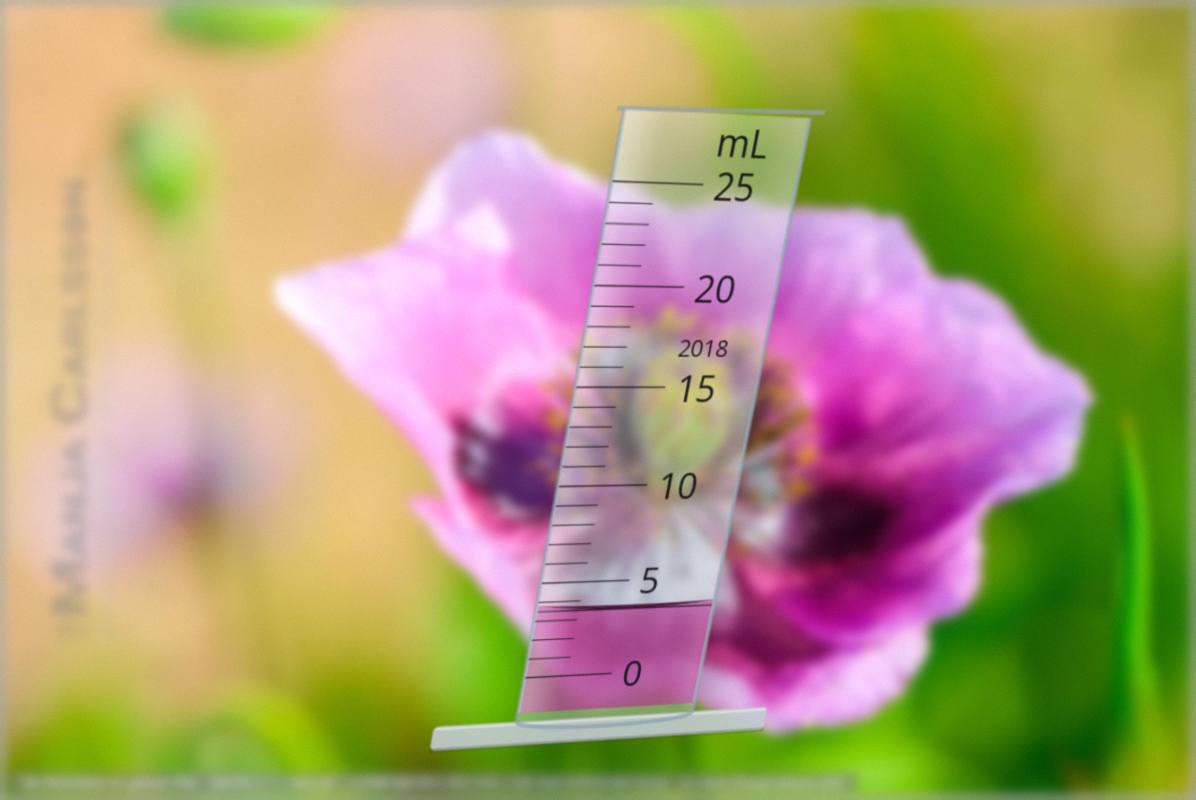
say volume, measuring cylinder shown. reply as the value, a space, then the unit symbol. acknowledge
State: 3.5 mL
